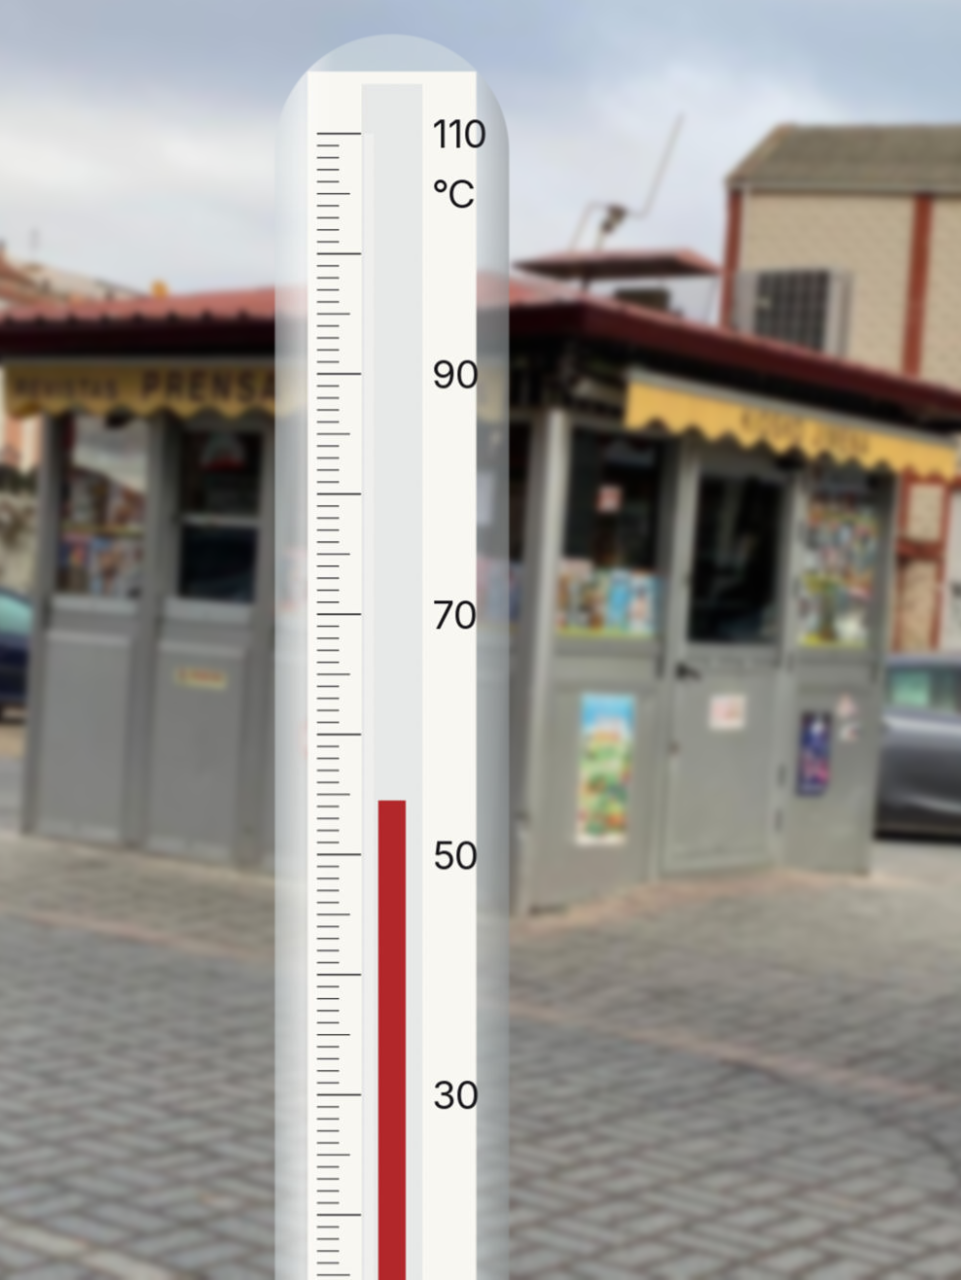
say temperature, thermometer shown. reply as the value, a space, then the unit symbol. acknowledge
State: 54.5 °C
